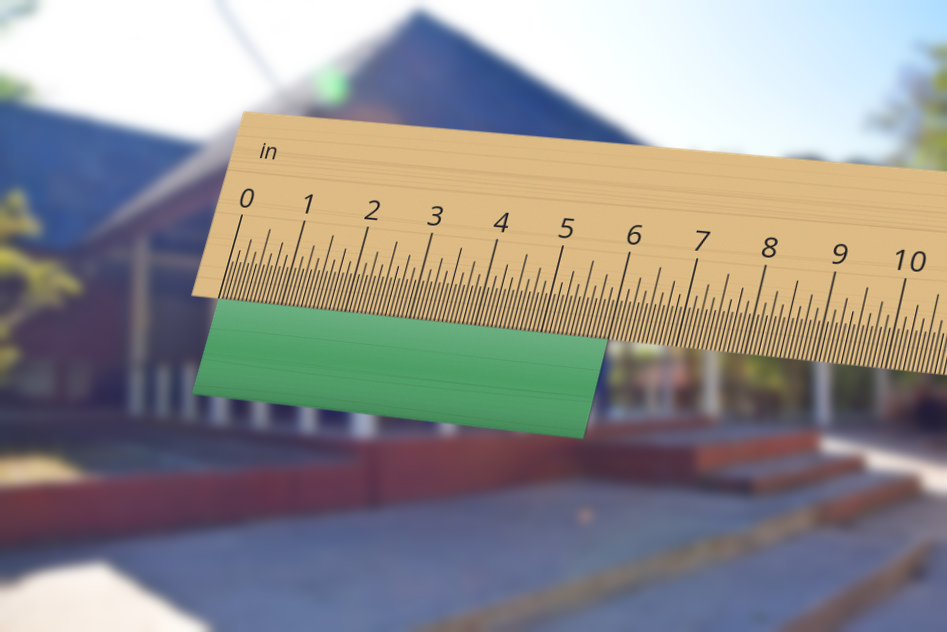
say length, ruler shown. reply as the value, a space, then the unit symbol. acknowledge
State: 6 in
